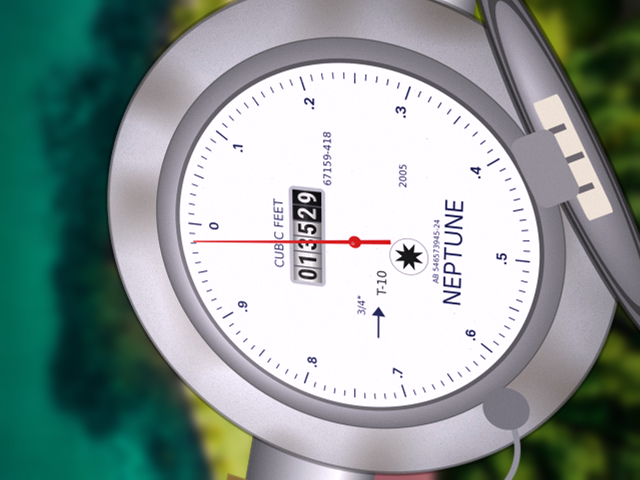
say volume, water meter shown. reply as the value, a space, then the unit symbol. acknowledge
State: 13528.98 ft³
